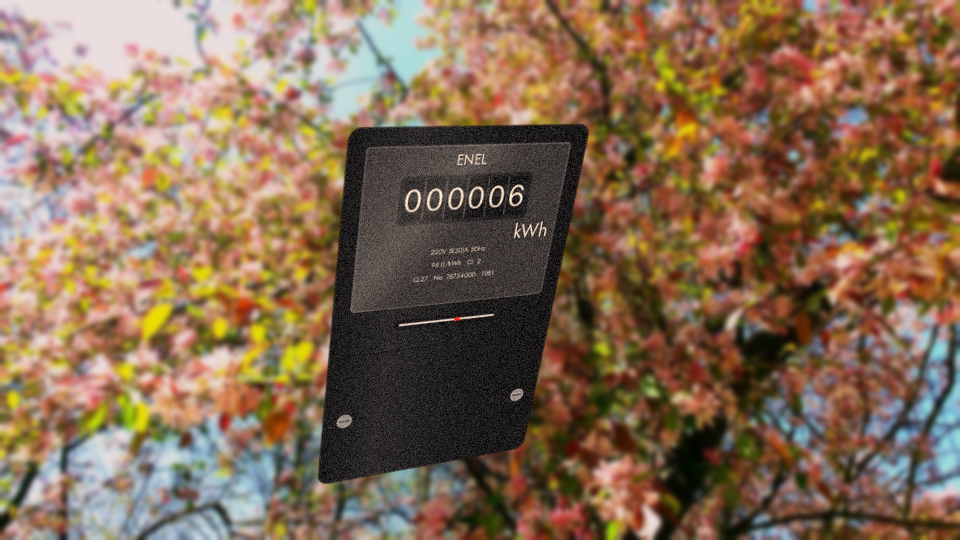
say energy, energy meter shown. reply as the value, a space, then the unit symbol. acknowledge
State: 6 kWh
